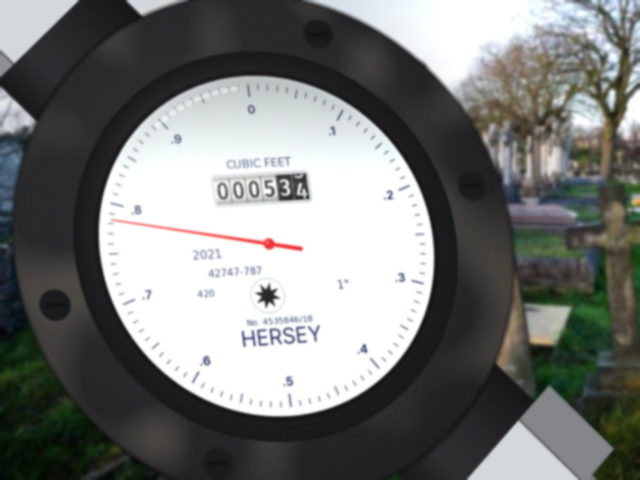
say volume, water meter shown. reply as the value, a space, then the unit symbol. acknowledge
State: 533.78 ft³
